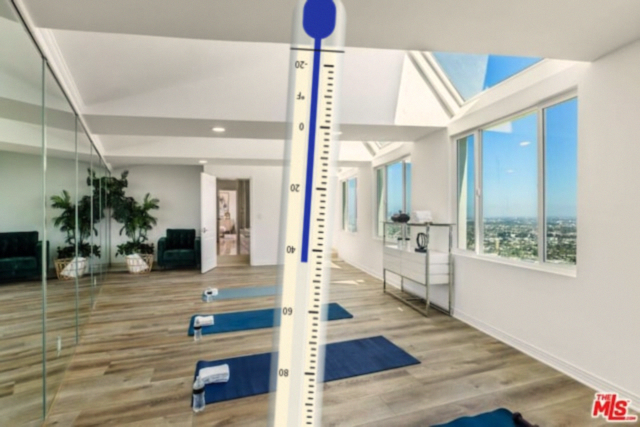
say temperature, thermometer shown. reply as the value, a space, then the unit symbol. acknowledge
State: 44 °F
